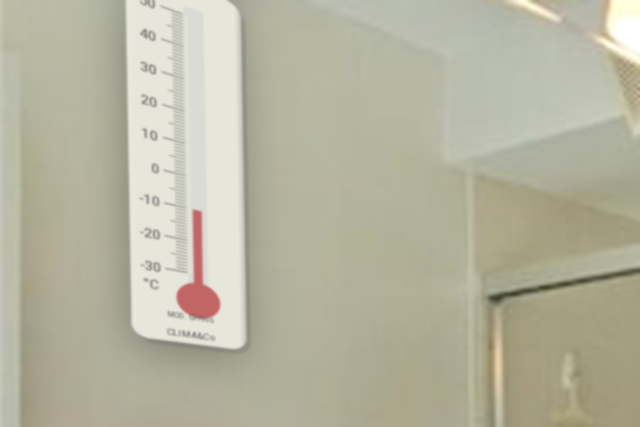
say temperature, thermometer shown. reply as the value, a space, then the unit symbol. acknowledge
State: -10 °C
